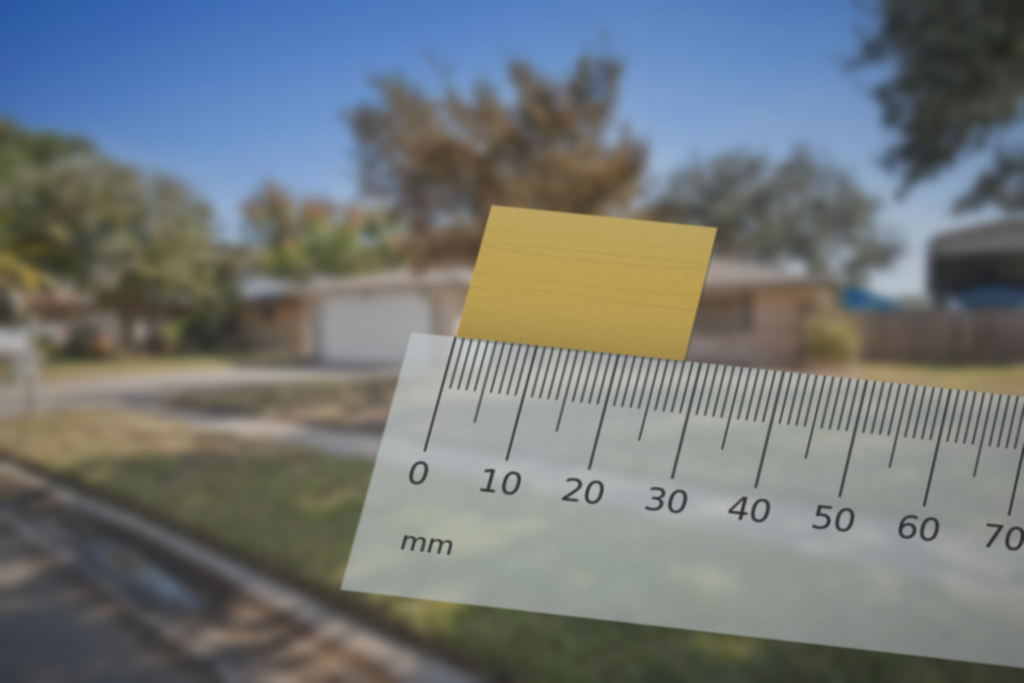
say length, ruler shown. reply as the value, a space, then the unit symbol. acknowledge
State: 28 mm
